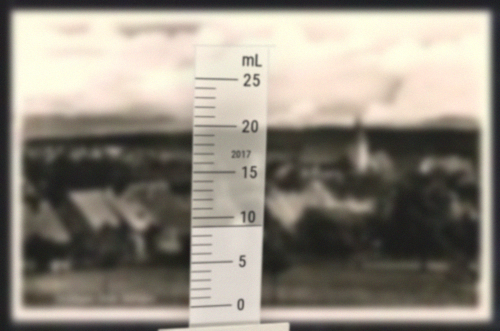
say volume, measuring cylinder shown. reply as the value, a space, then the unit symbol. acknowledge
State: 9 mL
